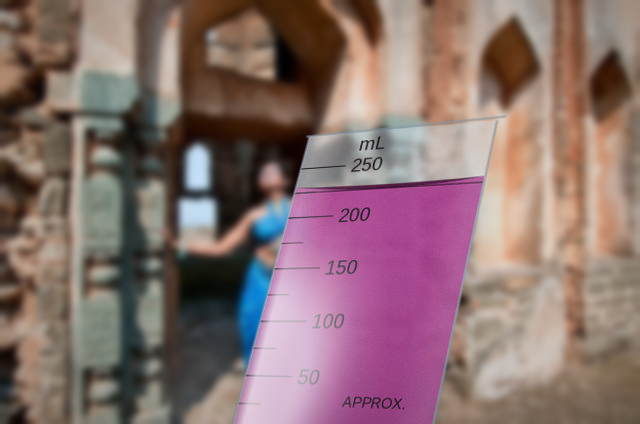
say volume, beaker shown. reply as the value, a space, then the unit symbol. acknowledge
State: 225 mL
